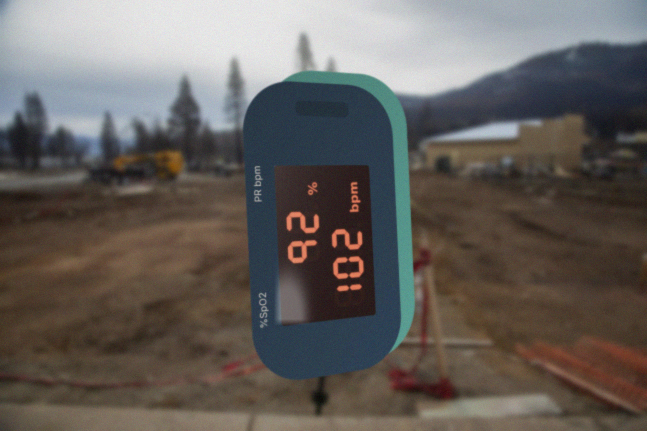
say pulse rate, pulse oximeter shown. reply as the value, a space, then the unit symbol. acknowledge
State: 102 bpm
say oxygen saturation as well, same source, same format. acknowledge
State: 92 %
